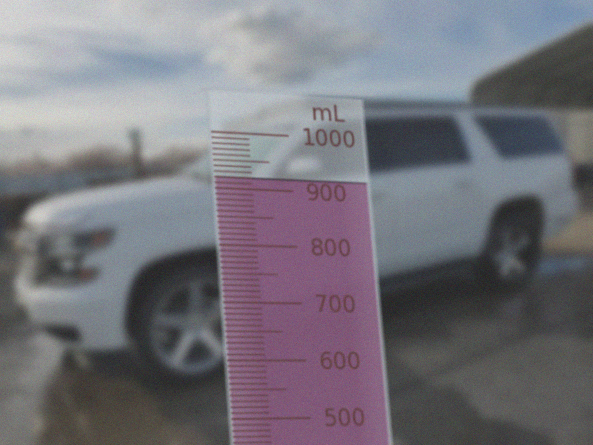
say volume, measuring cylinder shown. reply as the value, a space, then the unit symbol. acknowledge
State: 920 mL
